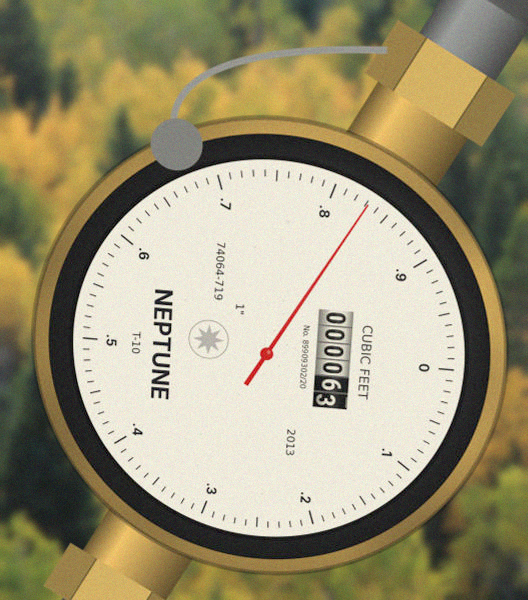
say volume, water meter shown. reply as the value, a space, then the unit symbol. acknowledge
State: 62.83 ft³
